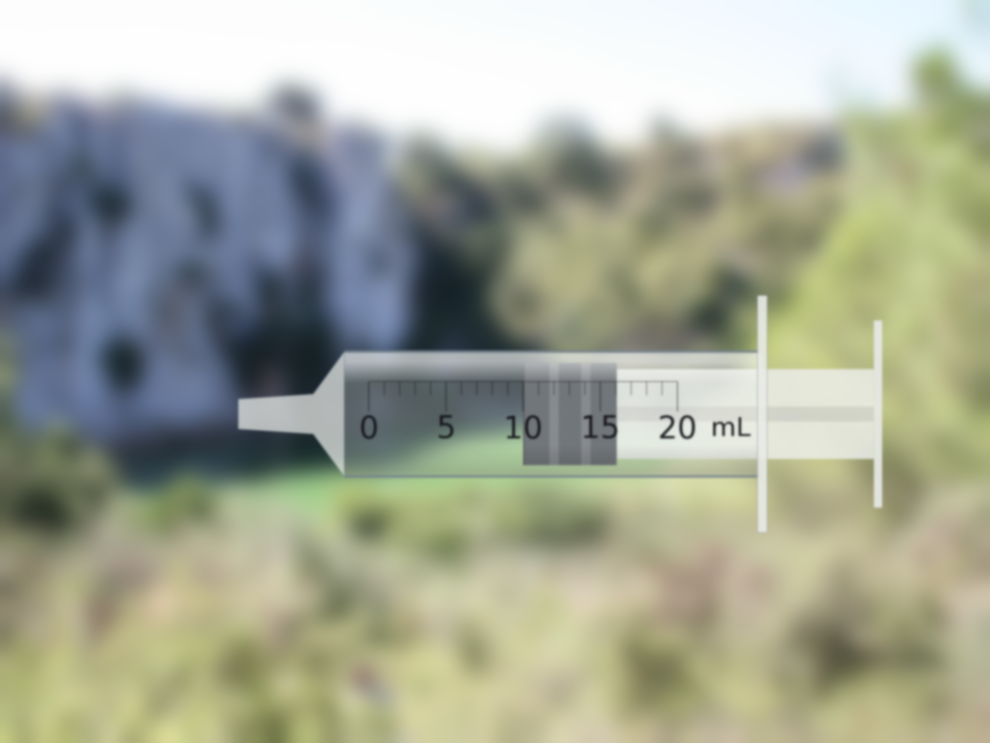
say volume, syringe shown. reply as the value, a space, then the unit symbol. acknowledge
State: 10 mL
